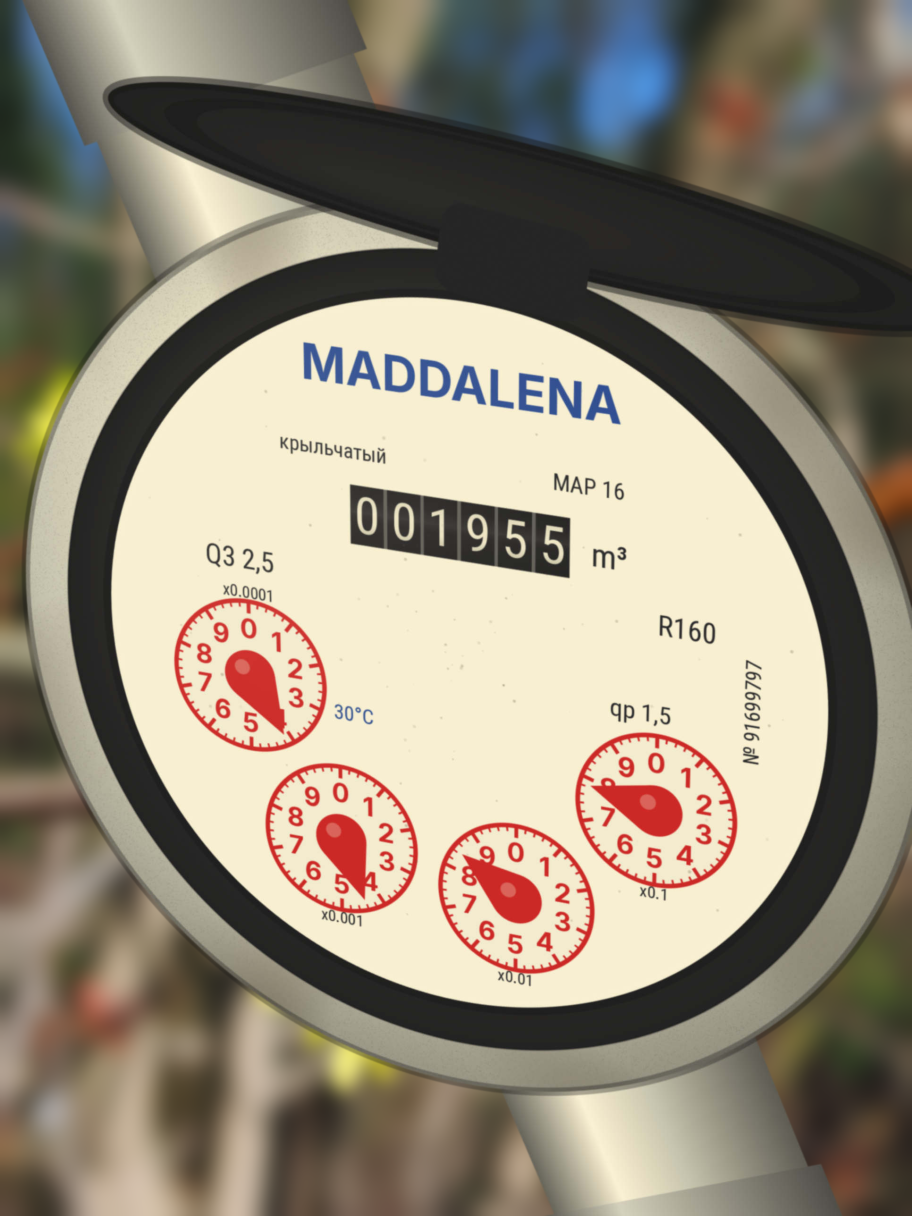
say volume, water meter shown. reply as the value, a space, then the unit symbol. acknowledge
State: 1955.7844 m³
